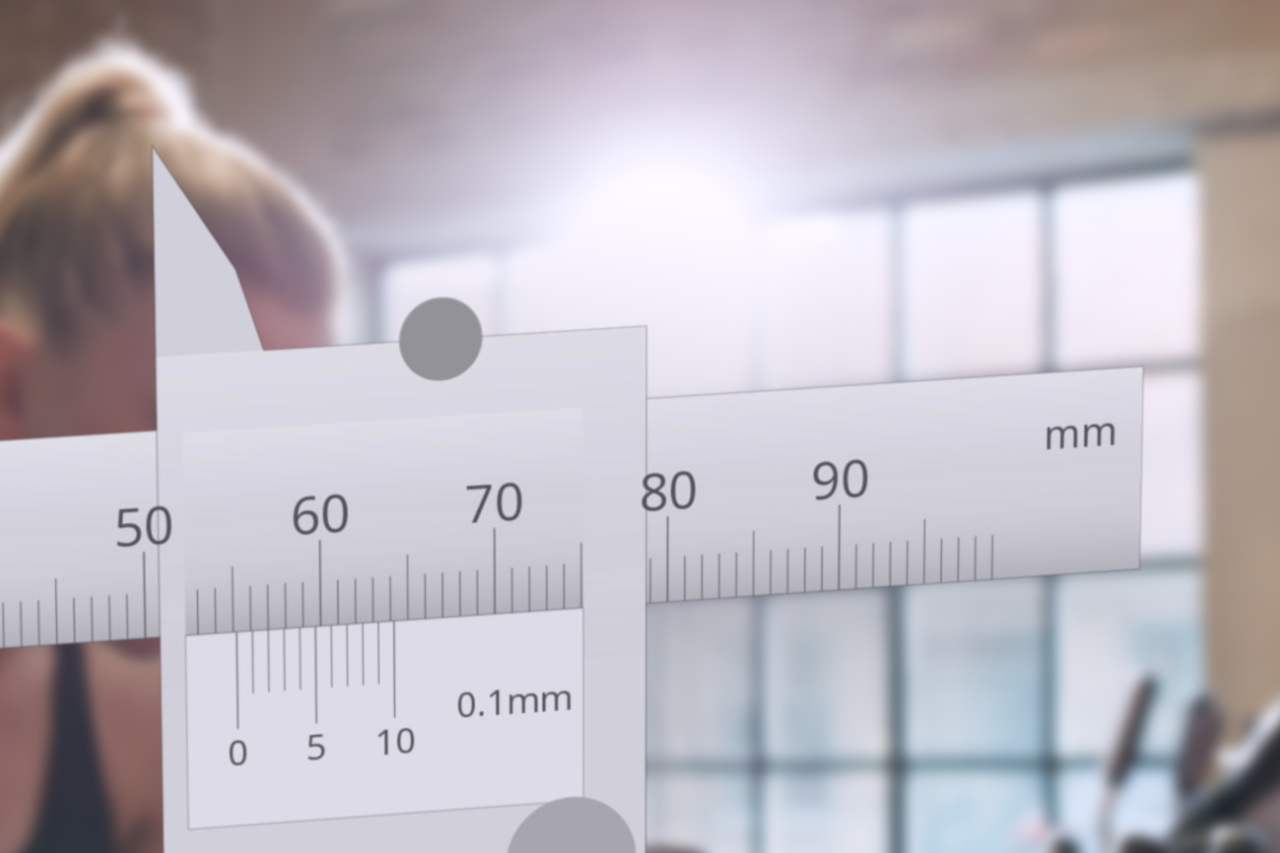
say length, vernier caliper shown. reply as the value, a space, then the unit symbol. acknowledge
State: 55.2 mm
